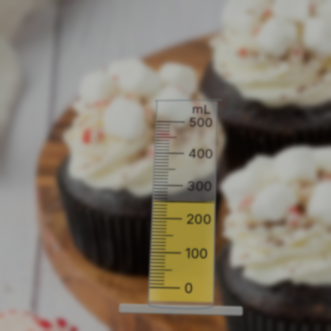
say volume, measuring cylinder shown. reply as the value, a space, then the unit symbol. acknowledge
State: 250 mL
